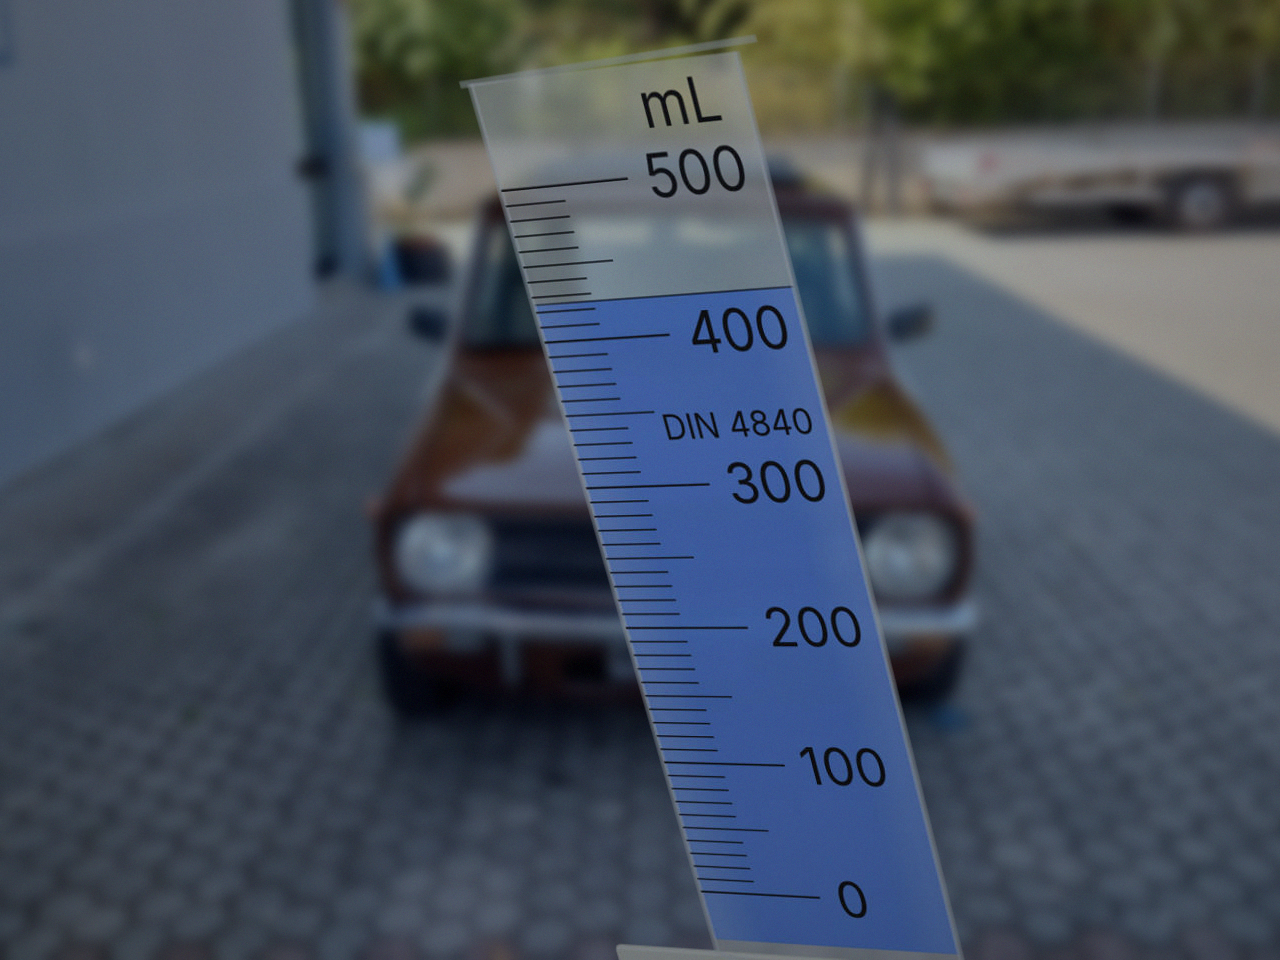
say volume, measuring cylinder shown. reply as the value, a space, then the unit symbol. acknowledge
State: 425 mL
